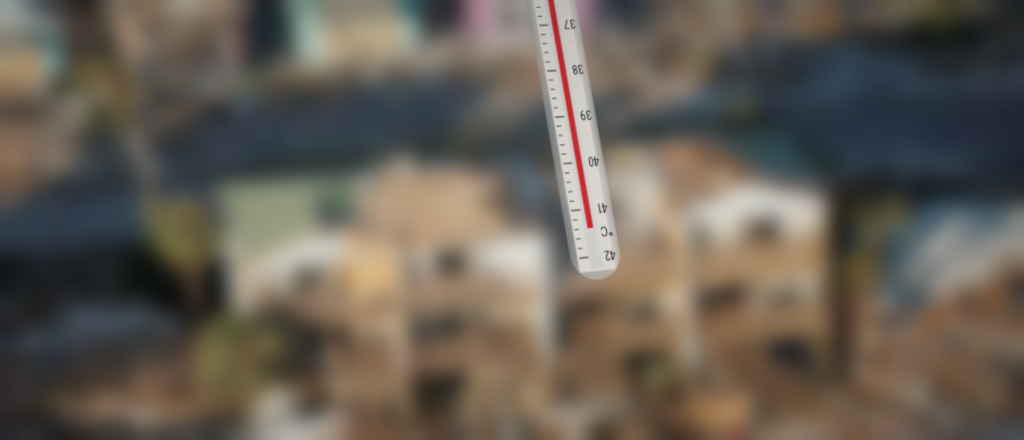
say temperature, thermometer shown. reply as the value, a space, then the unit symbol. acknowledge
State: 41.4 °C
